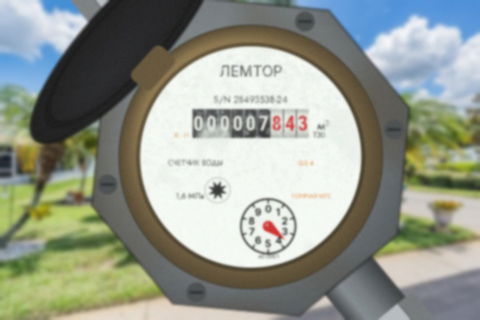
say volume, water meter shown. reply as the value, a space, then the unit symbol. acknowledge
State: 7.8433 m³
